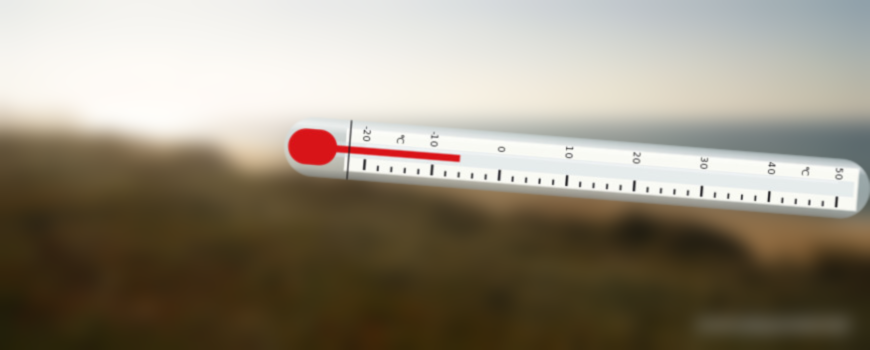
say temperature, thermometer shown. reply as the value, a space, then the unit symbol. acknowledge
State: -6 °C
